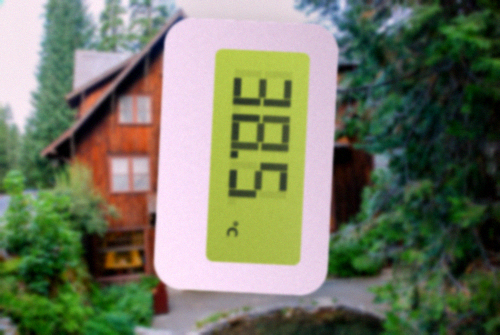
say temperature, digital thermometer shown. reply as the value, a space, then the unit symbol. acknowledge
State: 38.5 °C
